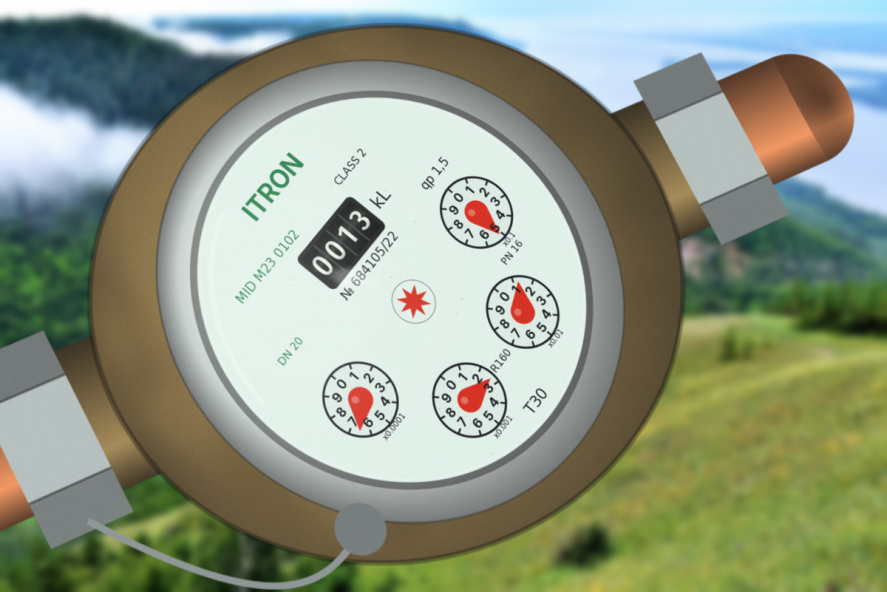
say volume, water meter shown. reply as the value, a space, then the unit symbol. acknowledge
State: 13.5126 kL
